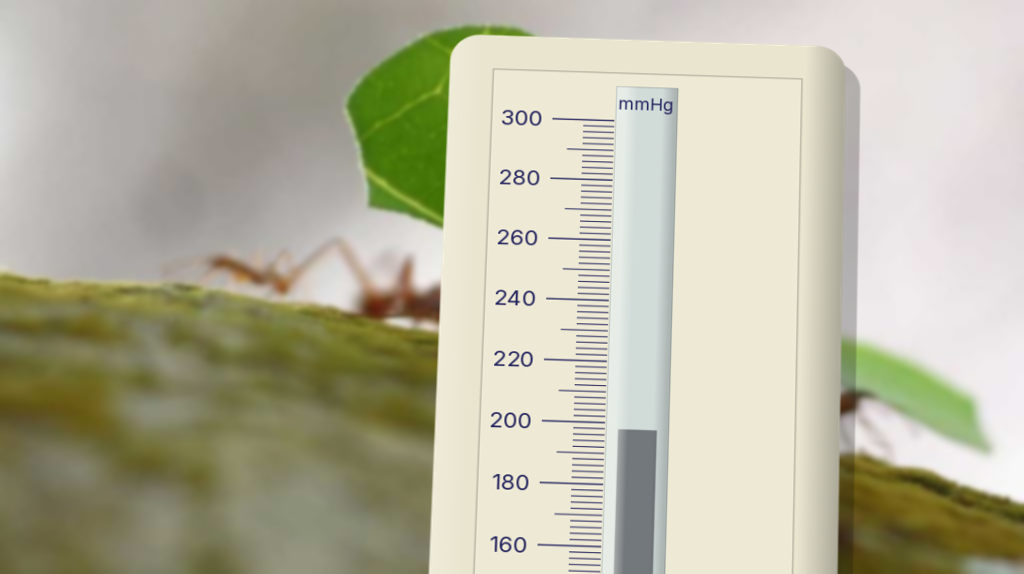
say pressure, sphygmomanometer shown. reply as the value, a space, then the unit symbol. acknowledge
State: 198 mmHg
